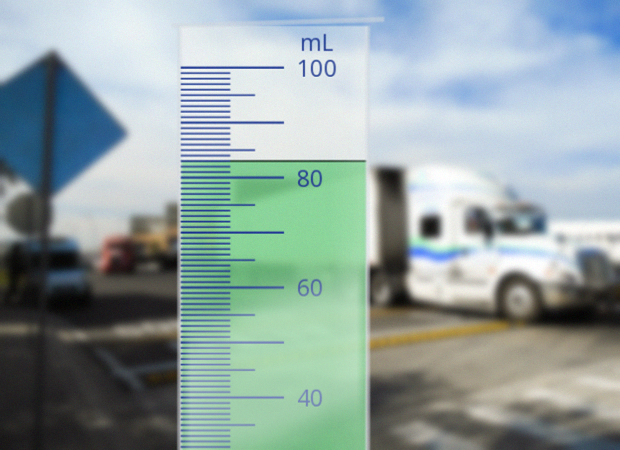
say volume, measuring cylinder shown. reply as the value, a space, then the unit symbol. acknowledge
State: 83 mL
